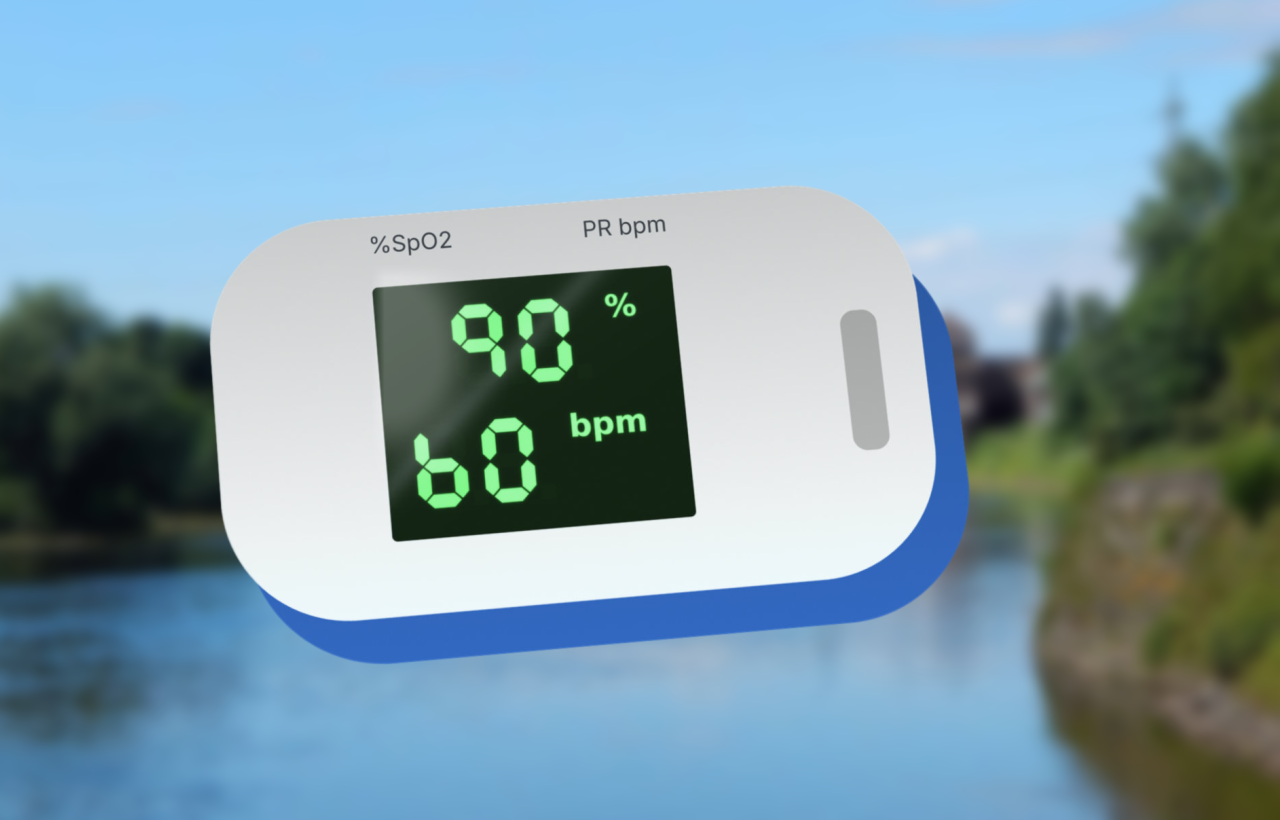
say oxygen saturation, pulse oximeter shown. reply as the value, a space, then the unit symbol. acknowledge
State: 90 %
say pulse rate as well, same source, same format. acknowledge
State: 60 bpm
